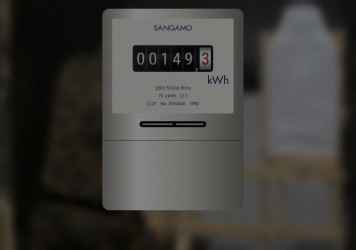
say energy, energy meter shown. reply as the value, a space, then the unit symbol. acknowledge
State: 149.3 kWh
